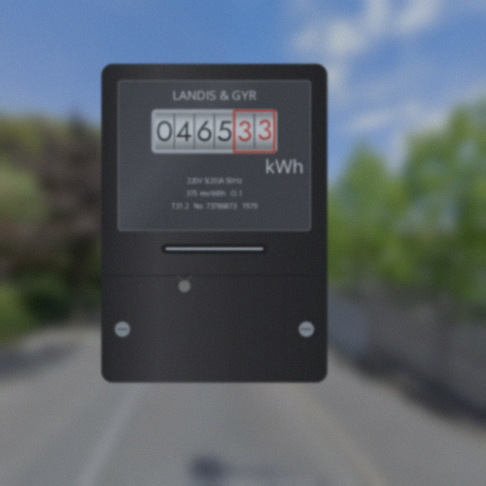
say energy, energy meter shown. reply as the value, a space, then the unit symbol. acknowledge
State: 465.33 kWh
